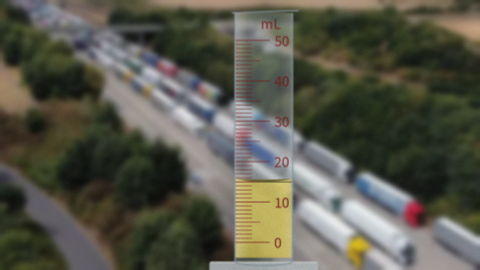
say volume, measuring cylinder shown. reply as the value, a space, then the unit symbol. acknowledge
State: 15 mL
